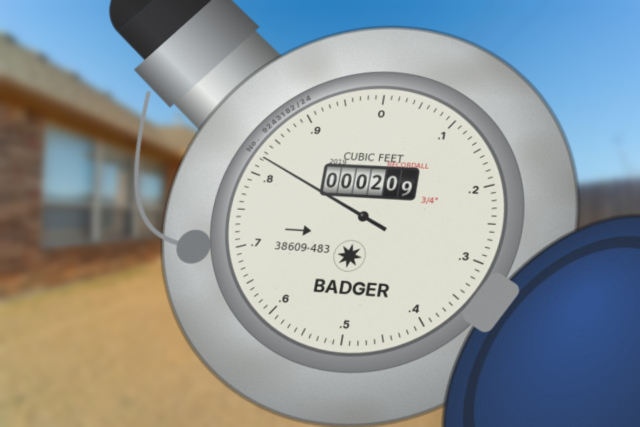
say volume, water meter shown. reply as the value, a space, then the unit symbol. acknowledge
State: 208.82 ft³
